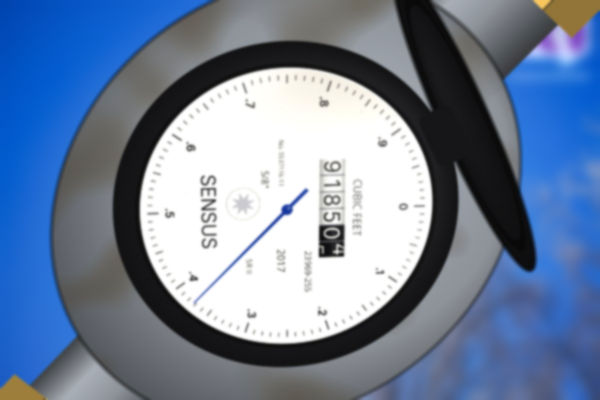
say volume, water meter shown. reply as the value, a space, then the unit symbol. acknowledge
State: 918504.37 ft³
